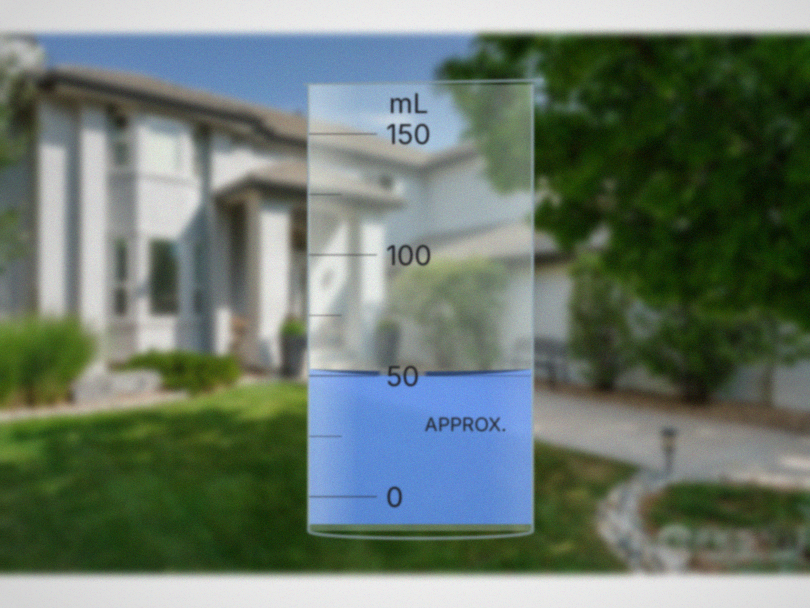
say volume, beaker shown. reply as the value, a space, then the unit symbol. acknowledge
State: 50 mL
